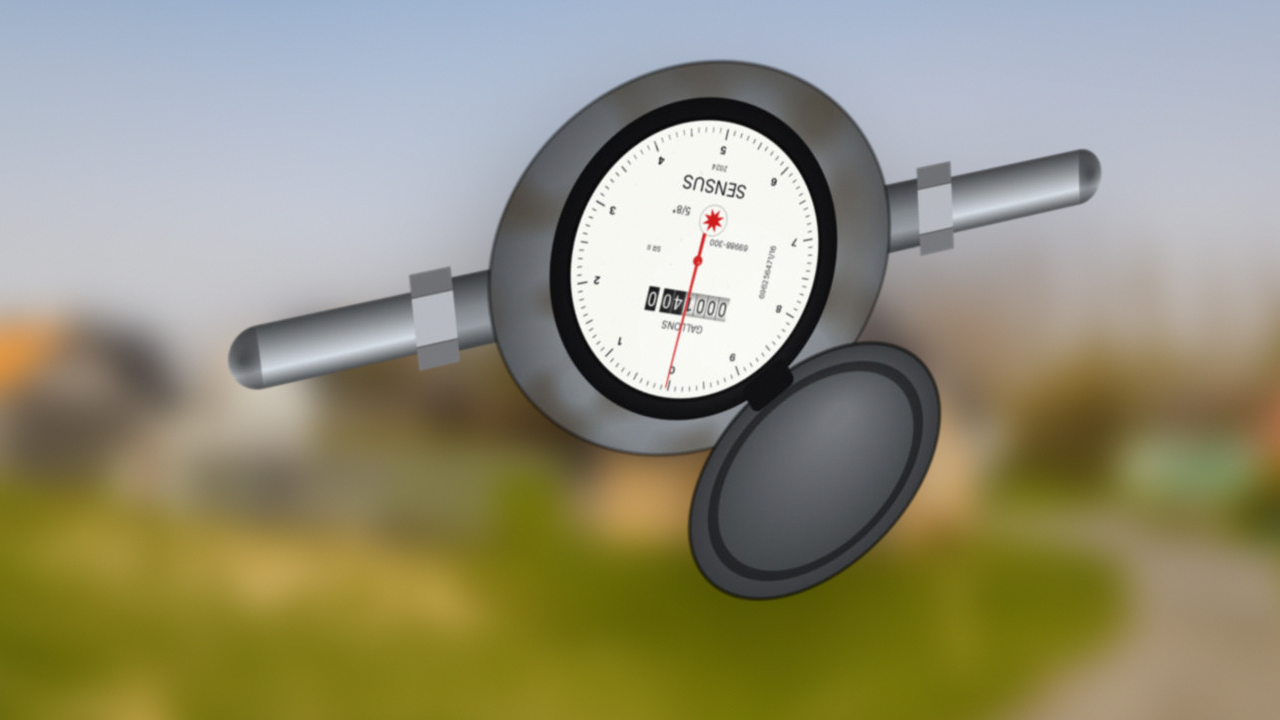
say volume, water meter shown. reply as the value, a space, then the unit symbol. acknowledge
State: 1400.0 gal
